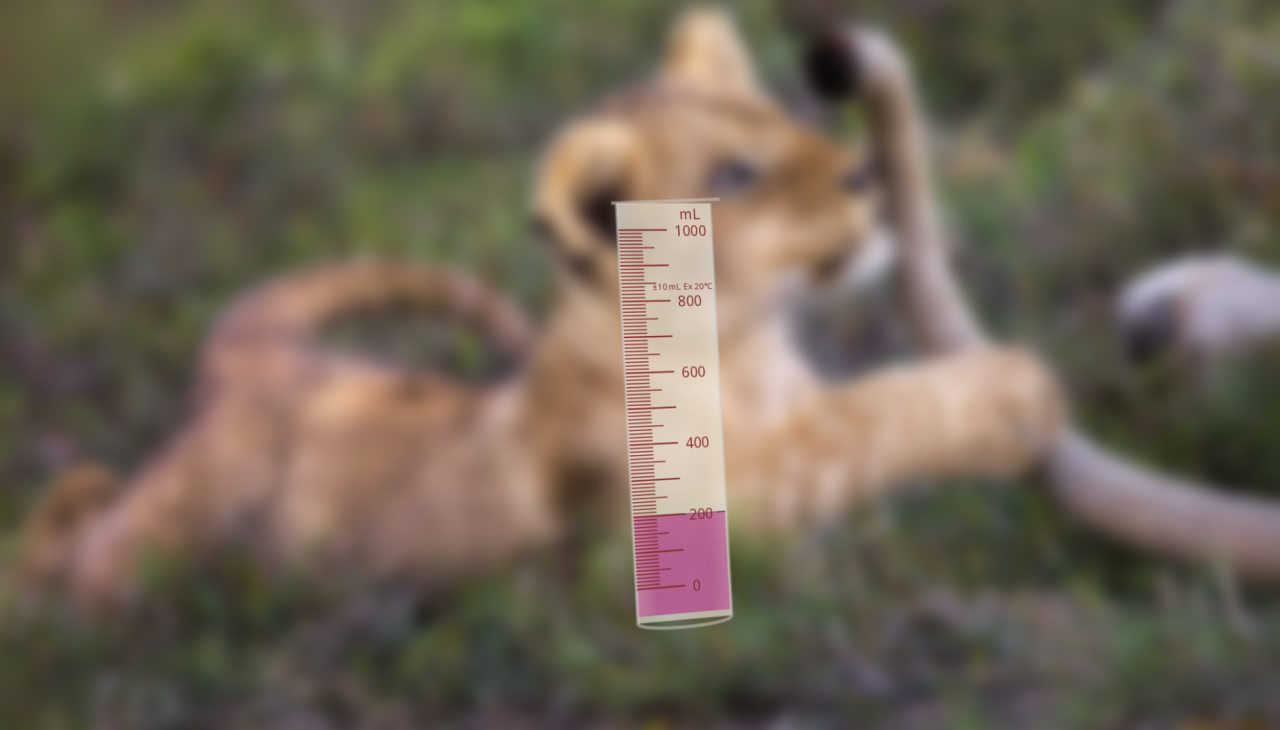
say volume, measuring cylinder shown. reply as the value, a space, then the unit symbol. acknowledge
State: 200 mL
